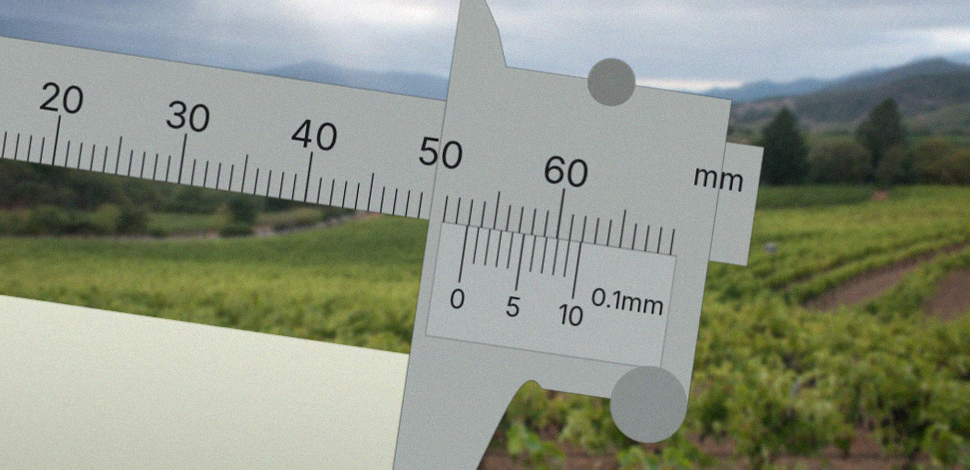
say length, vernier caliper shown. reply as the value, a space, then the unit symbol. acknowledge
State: 52.9 mm
